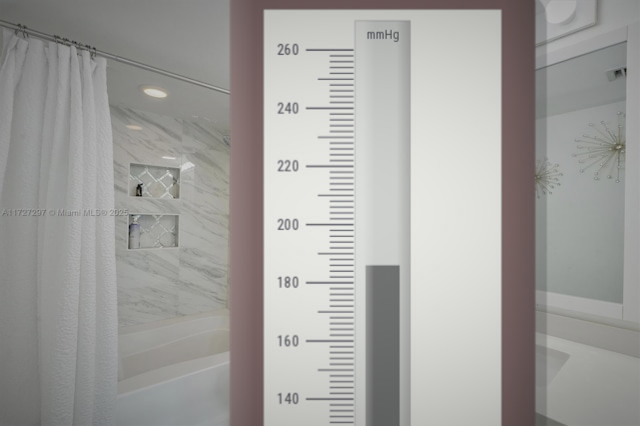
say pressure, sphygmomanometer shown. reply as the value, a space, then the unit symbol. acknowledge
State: 186 mmHg
